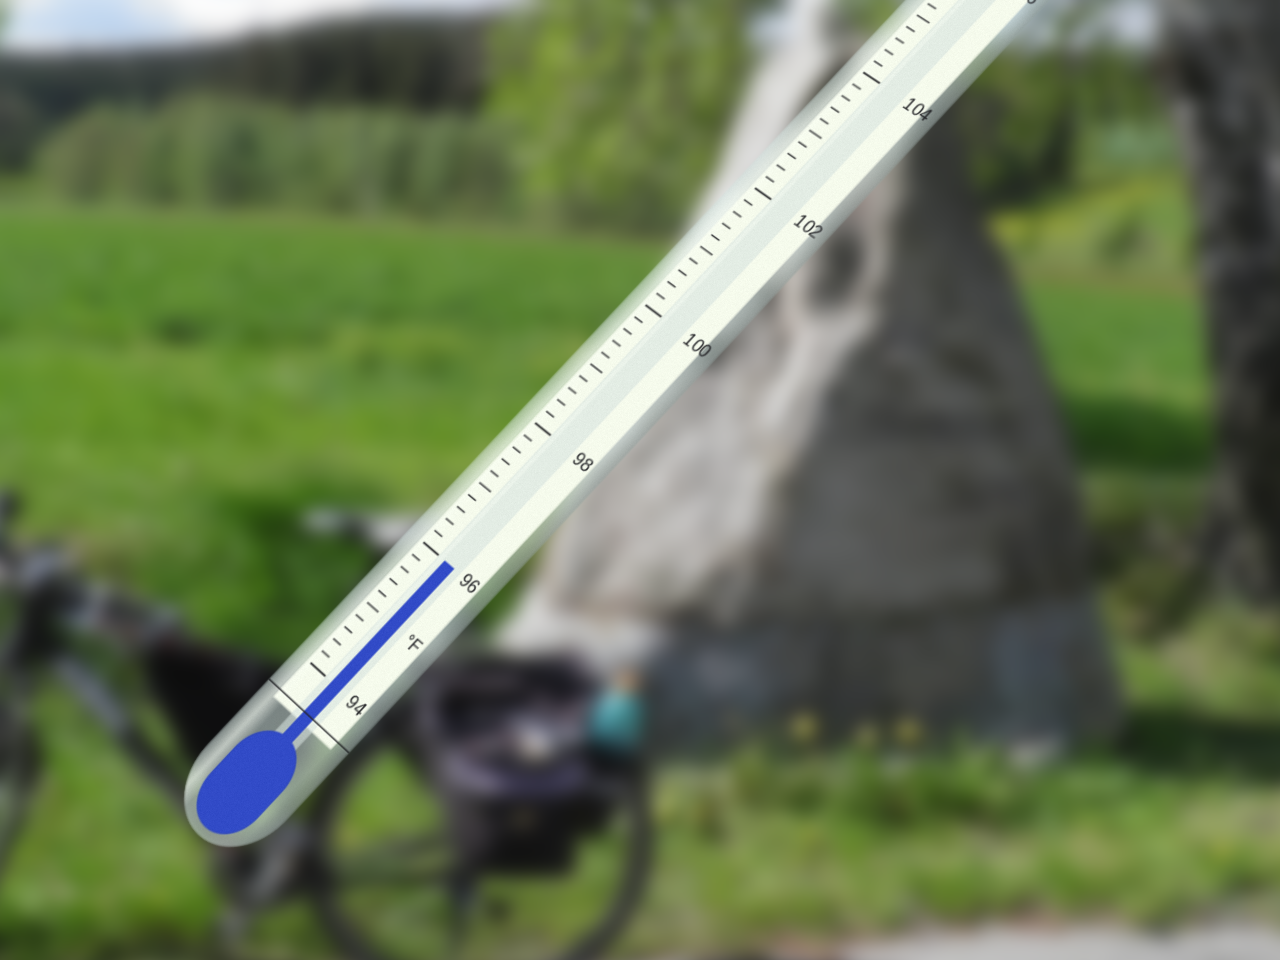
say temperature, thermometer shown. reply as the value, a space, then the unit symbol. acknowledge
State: 96 °F
